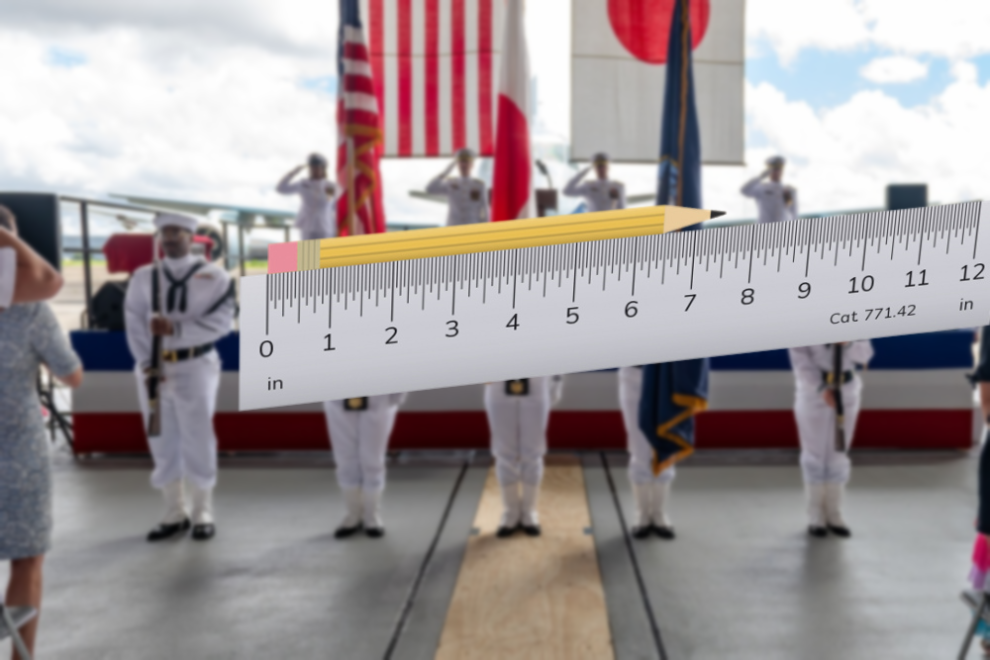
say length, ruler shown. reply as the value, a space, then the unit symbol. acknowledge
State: 7.5 in
